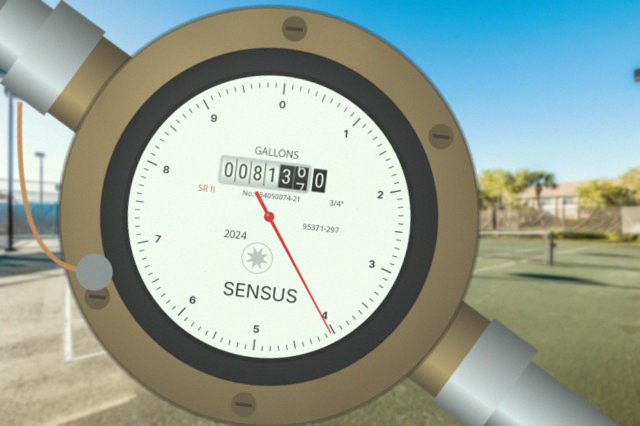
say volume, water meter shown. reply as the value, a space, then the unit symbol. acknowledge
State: 81364.0 gal
